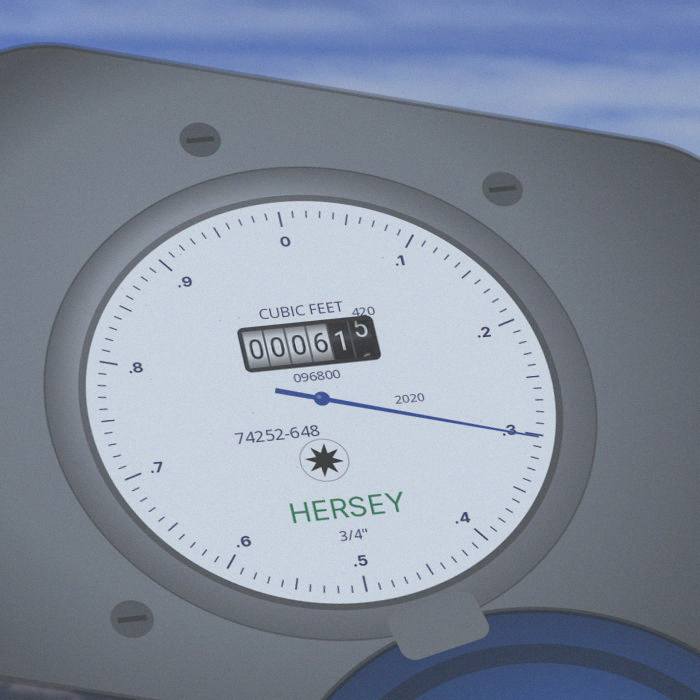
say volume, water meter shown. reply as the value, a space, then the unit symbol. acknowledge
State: 615.30 ft³
